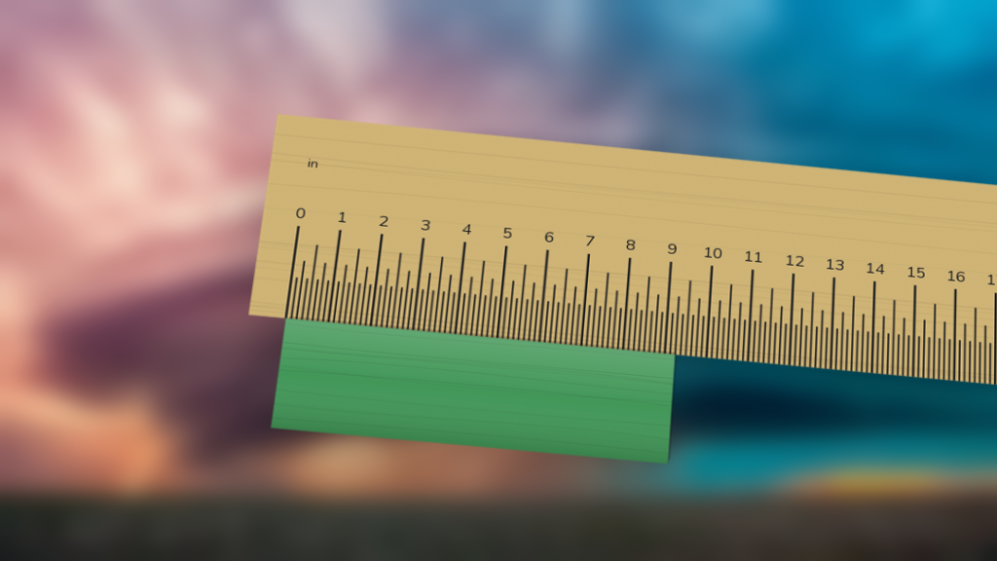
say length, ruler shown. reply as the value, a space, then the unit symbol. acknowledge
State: 9.25 in
